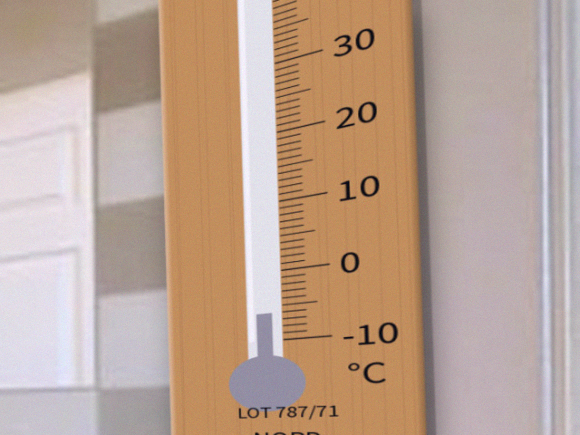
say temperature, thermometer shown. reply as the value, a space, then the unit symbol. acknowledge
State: -6 °C
